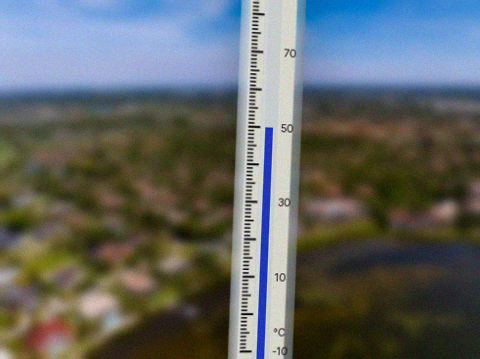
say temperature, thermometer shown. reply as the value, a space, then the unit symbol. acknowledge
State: 50 °C
